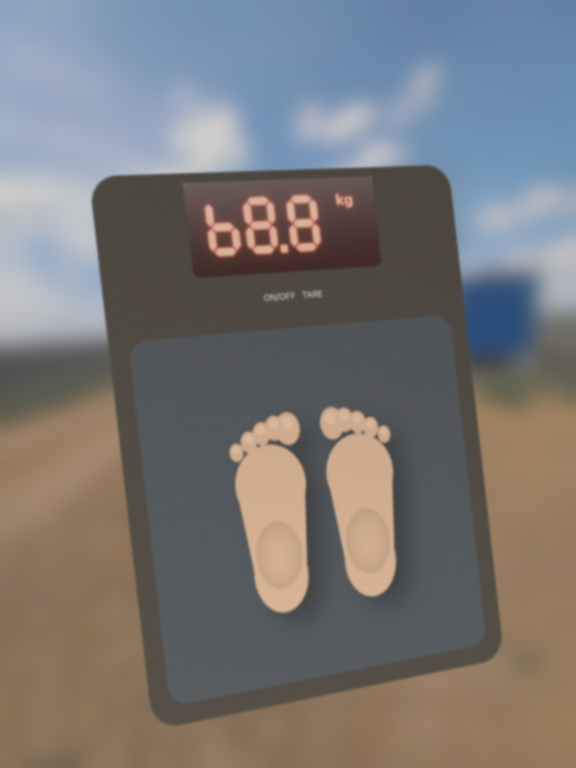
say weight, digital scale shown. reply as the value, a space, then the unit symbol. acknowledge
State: 68.8 kg
